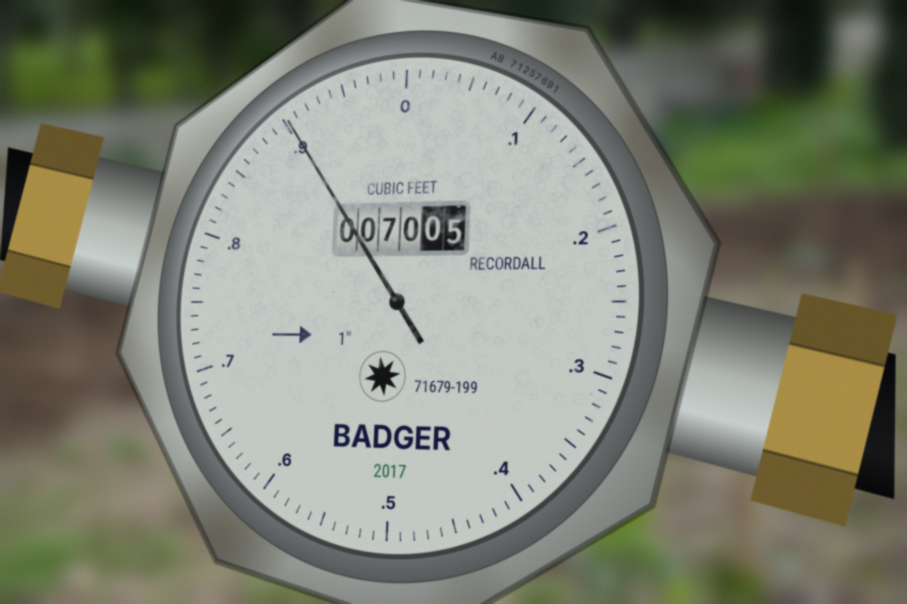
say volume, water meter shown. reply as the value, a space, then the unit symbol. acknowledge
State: 7004.90 ft³
